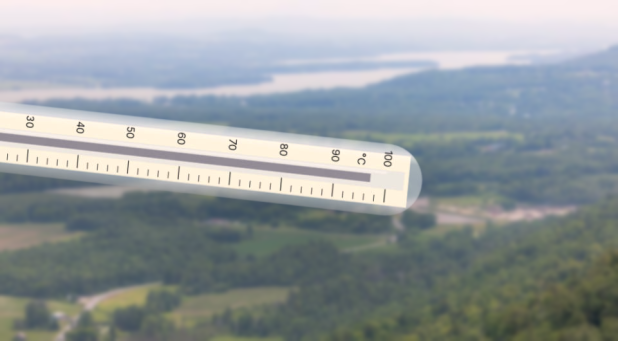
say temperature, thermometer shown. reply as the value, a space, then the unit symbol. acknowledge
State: 97 °C
